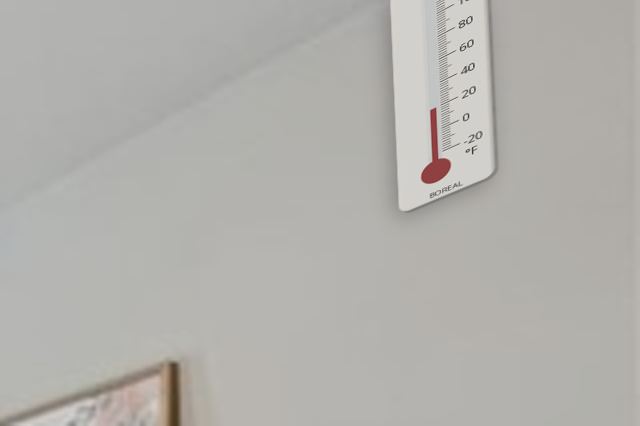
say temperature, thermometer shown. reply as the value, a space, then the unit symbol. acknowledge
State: 20 °F
